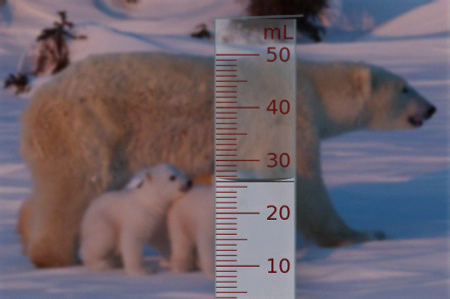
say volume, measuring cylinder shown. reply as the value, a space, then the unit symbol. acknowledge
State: 26 mL
